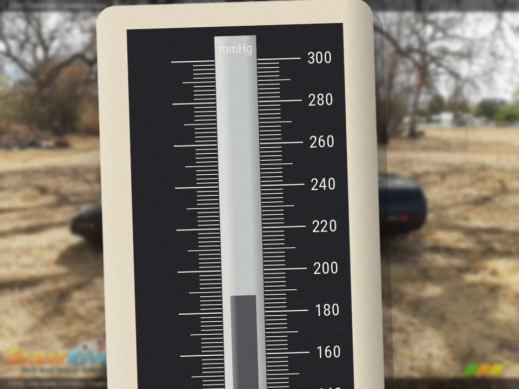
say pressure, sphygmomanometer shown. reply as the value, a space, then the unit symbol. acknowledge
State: 188 mmHg
